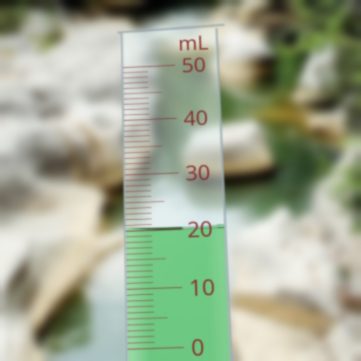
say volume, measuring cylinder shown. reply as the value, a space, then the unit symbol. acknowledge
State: 20 mL
